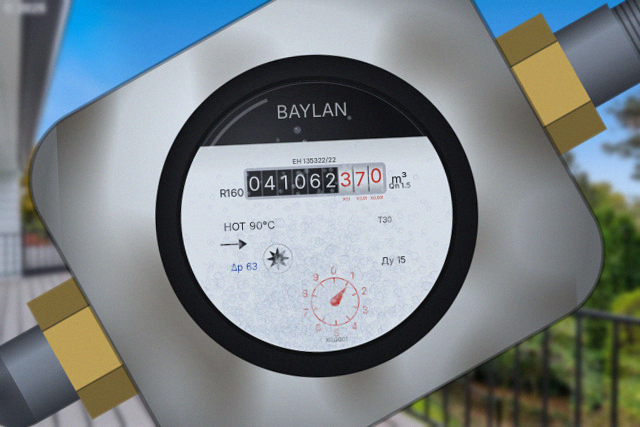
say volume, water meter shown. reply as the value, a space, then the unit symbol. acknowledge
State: 41062.3701 m³
